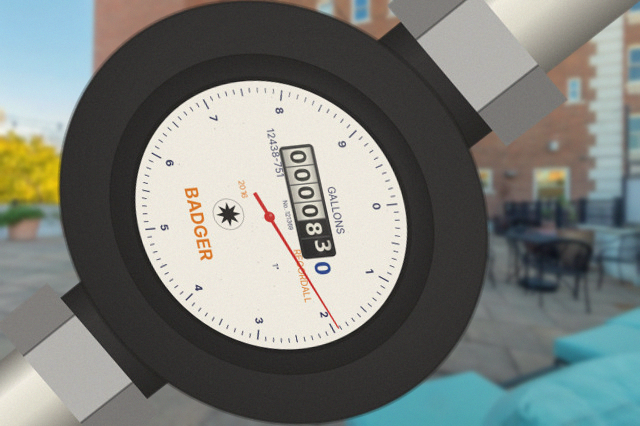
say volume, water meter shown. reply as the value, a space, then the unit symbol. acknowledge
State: 831.9 gal
